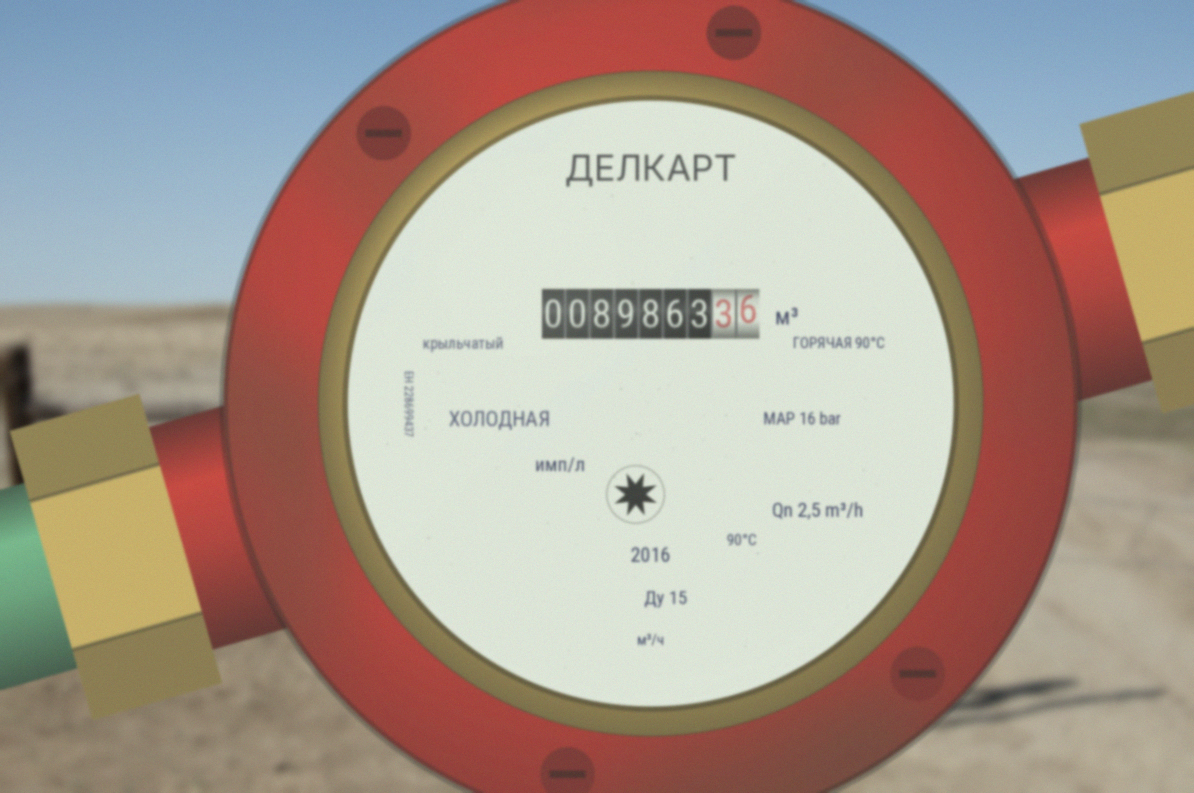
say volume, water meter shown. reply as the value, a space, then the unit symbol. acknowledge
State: 89863.36 m³
